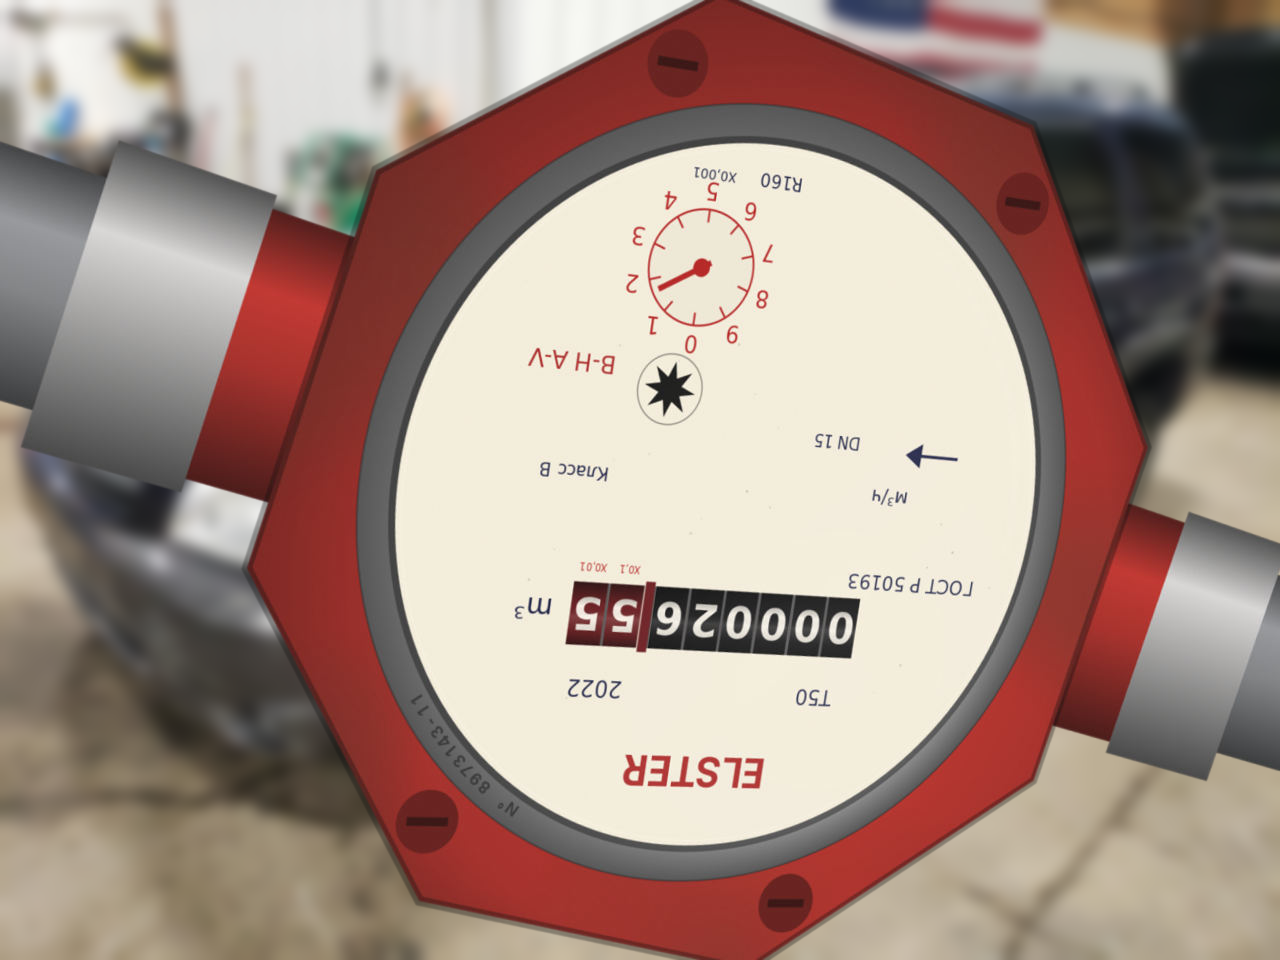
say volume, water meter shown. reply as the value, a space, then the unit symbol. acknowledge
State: 26.551 m³
